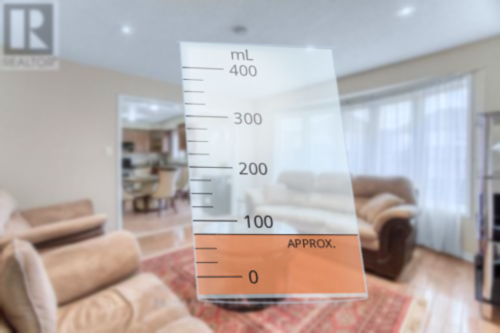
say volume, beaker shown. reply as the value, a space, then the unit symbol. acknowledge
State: 75 mL
